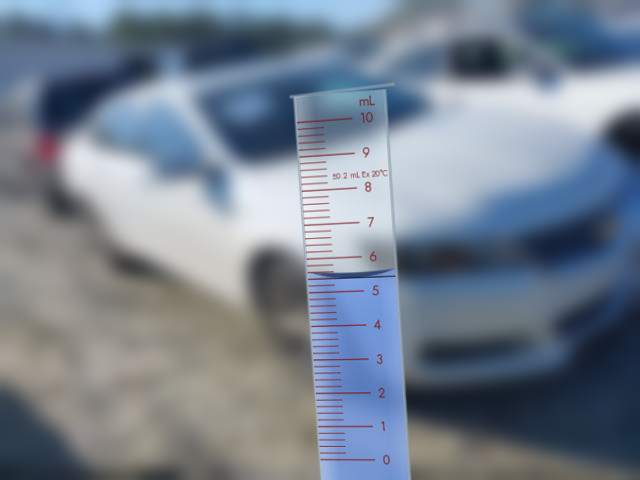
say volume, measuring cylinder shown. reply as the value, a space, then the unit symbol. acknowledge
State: 5.4 mL
